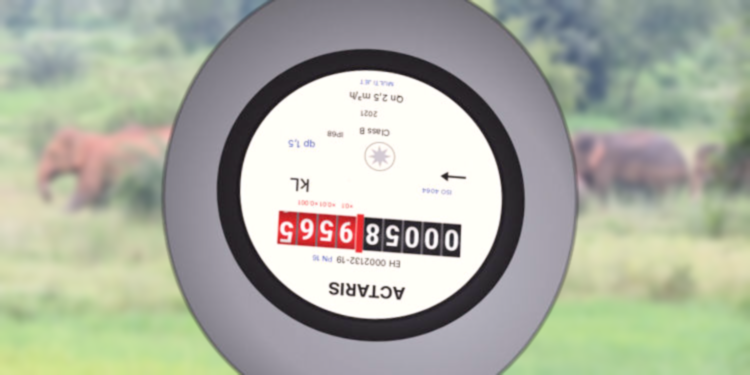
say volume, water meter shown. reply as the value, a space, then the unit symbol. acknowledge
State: 58.9565 kL
